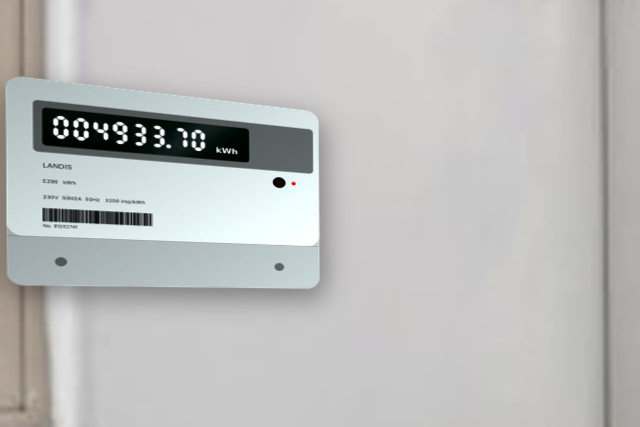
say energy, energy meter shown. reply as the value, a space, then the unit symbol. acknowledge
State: 4933.70 kWh
